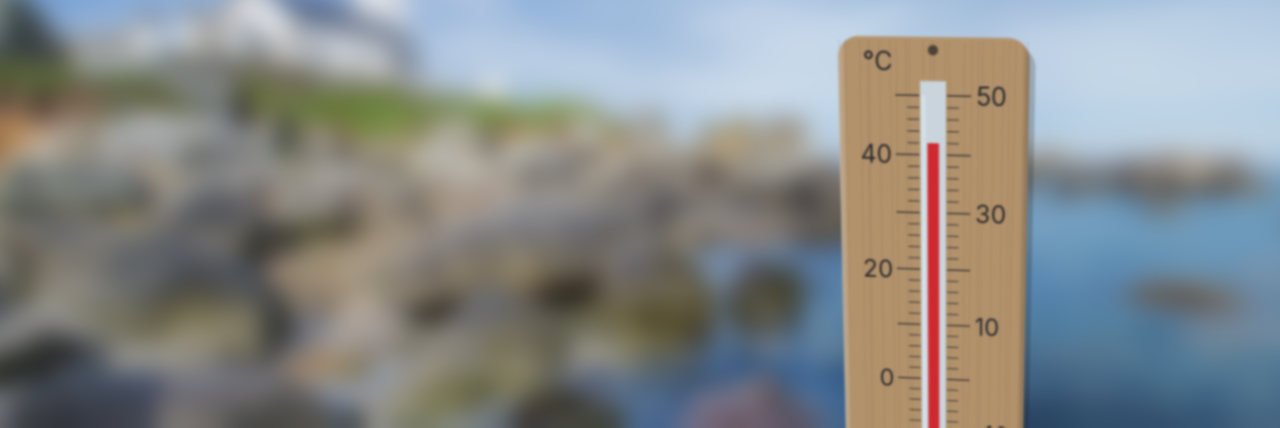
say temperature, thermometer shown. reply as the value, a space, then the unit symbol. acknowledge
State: 42 °C
